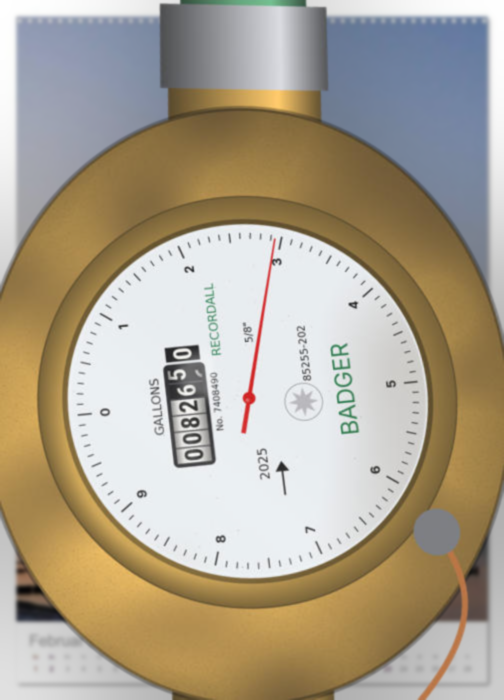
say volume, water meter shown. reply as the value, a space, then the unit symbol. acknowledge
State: 82652.9 gal
